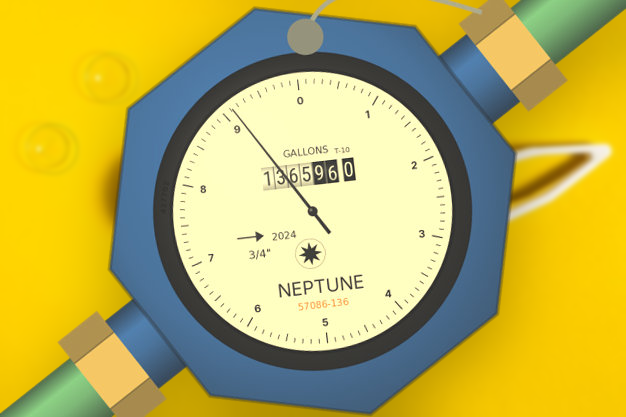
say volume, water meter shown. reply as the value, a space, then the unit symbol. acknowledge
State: 1365959.1 gal
